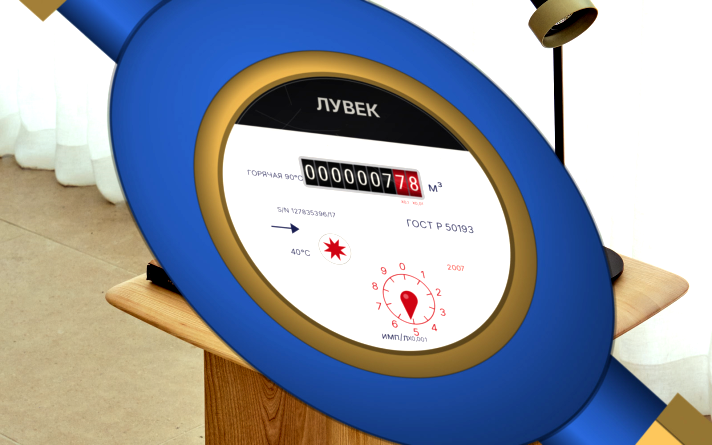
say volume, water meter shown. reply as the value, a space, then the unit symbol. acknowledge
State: 7.785 m³
